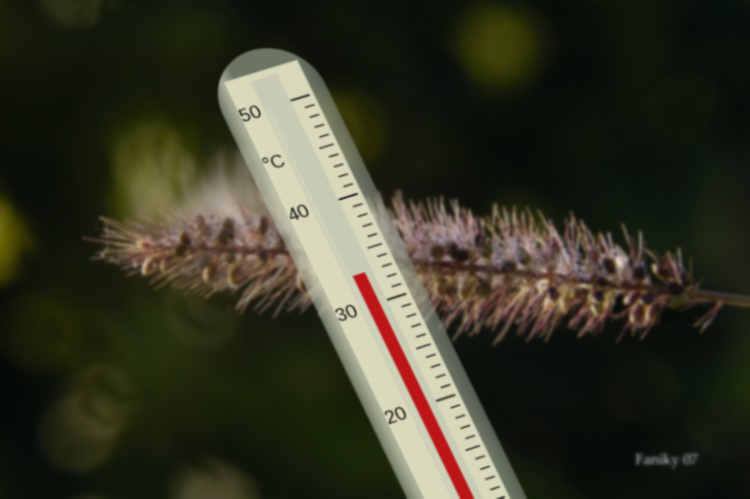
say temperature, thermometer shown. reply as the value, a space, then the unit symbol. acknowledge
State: 33 °C
